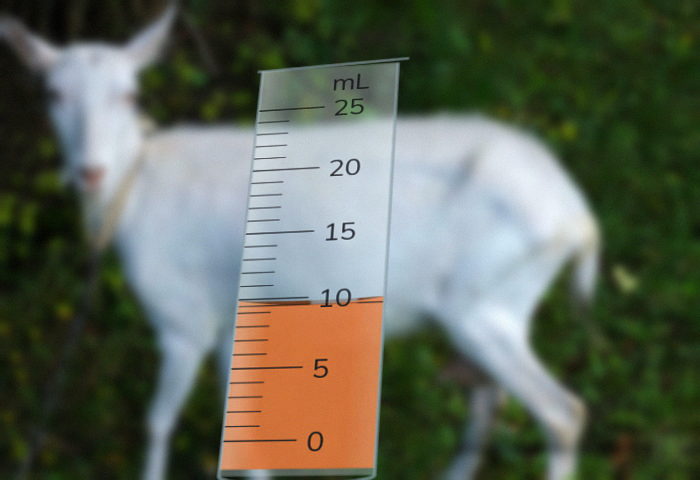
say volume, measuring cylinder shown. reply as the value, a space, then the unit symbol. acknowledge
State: 9.5 mL
